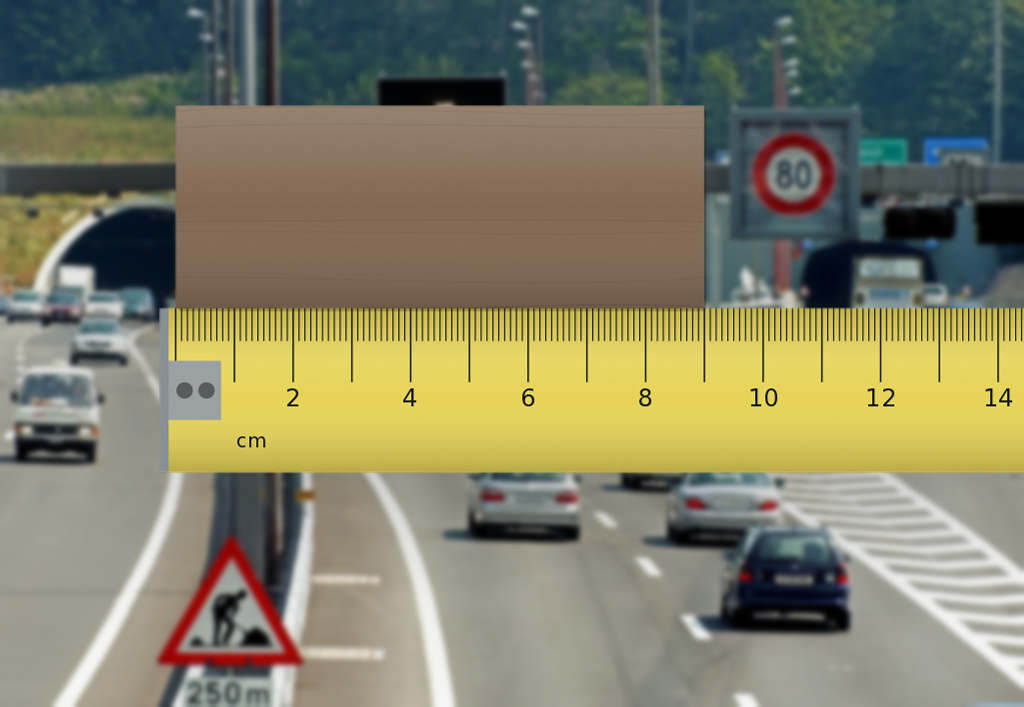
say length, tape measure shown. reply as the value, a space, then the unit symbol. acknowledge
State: 9 cm
